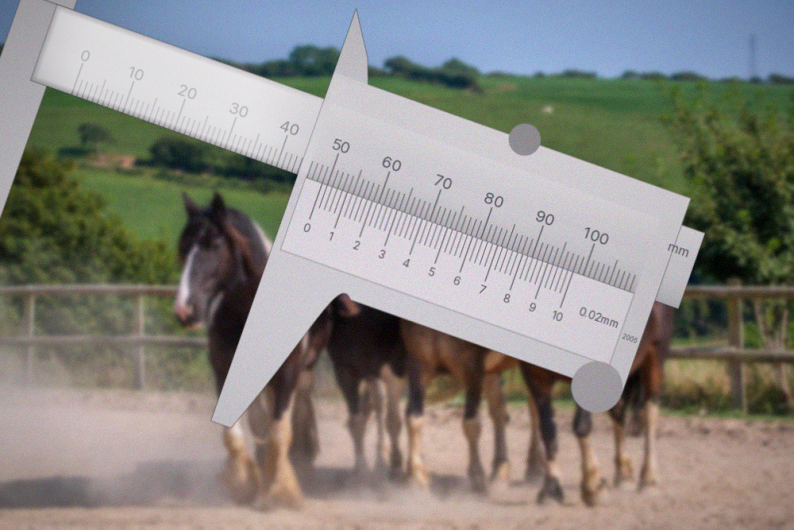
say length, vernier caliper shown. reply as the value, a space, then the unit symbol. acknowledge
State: 49.0 mm
